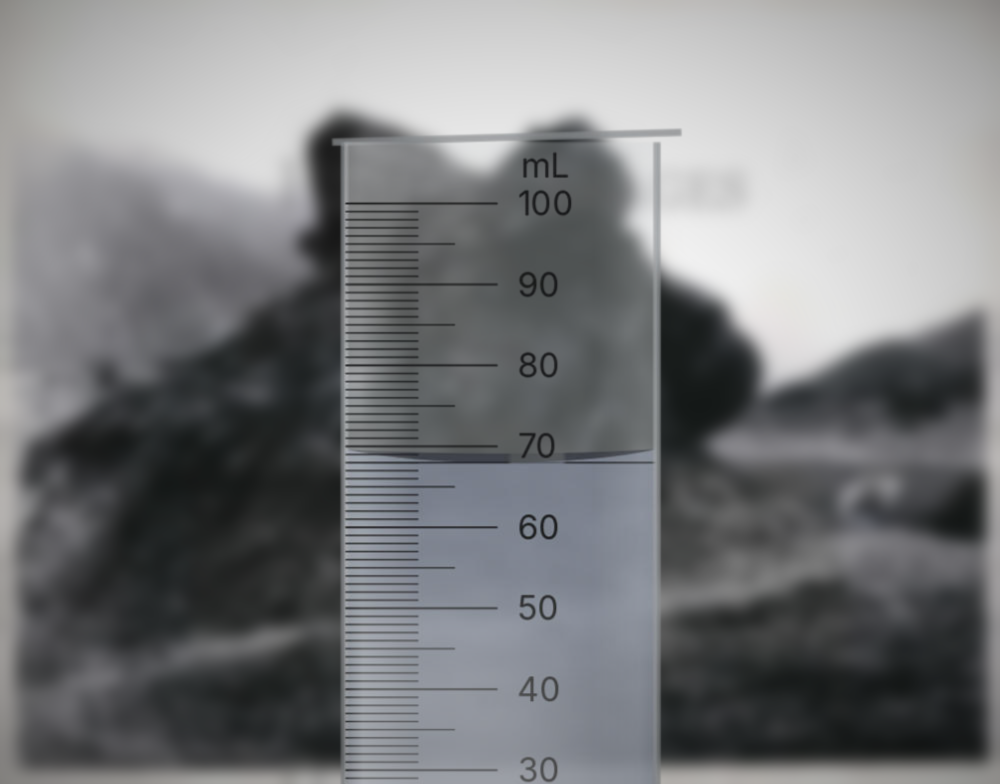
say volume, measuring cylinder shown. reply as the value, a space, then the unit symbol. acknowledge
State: 68 mL
